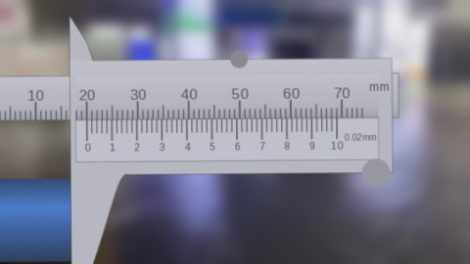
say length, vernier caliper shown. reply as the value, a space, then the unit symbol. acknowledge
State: 20.0 mm
